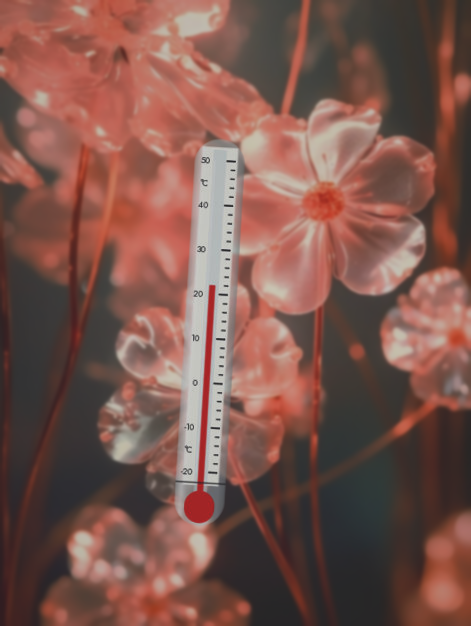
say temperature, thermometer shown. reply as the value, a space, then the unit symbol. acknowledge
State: 22 °C
